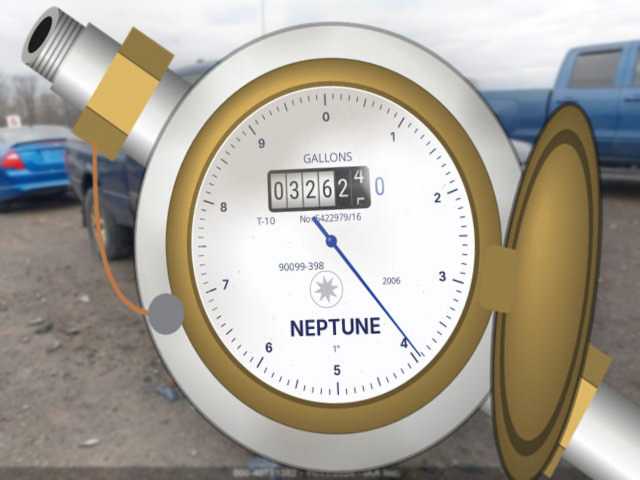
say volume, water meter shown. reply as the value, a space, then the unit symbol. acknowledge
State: 326243.9 gal
